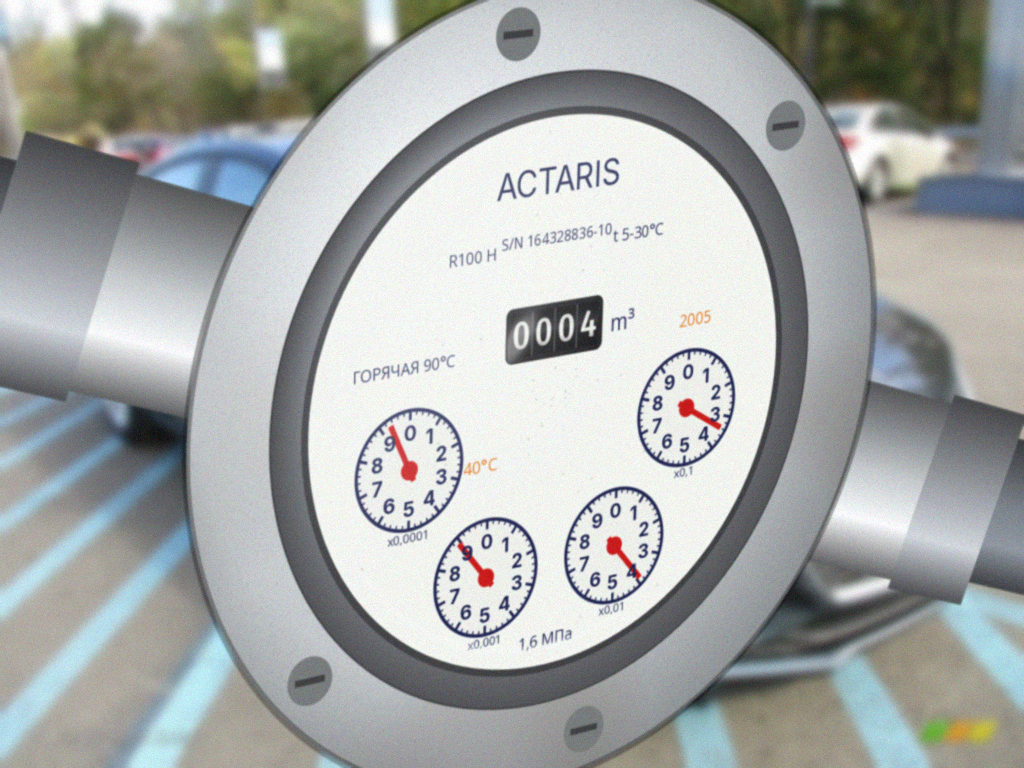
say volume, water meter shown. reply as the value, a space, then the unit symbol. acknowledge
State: 4.3389 m³
